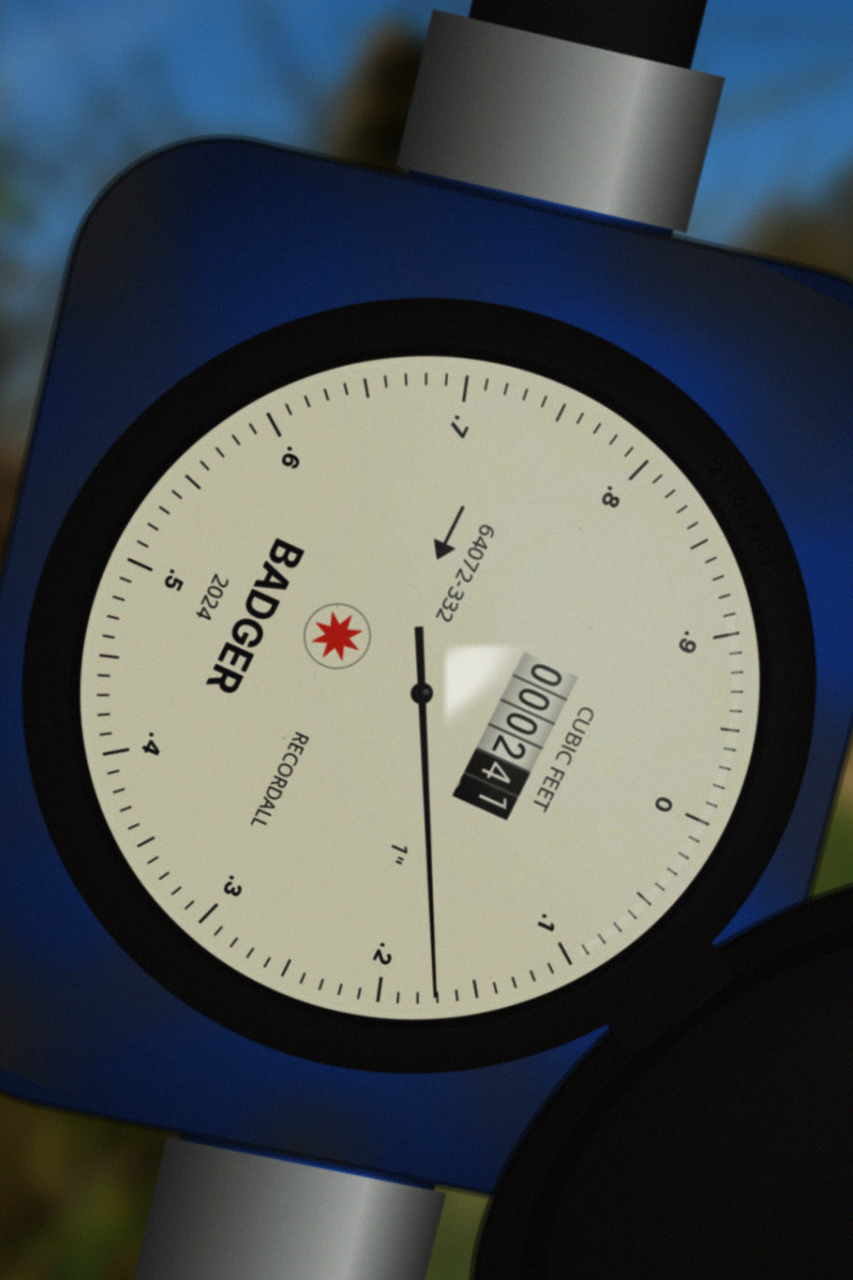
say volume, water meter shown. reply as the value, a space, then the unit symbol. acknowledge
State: 241.17 ft³
